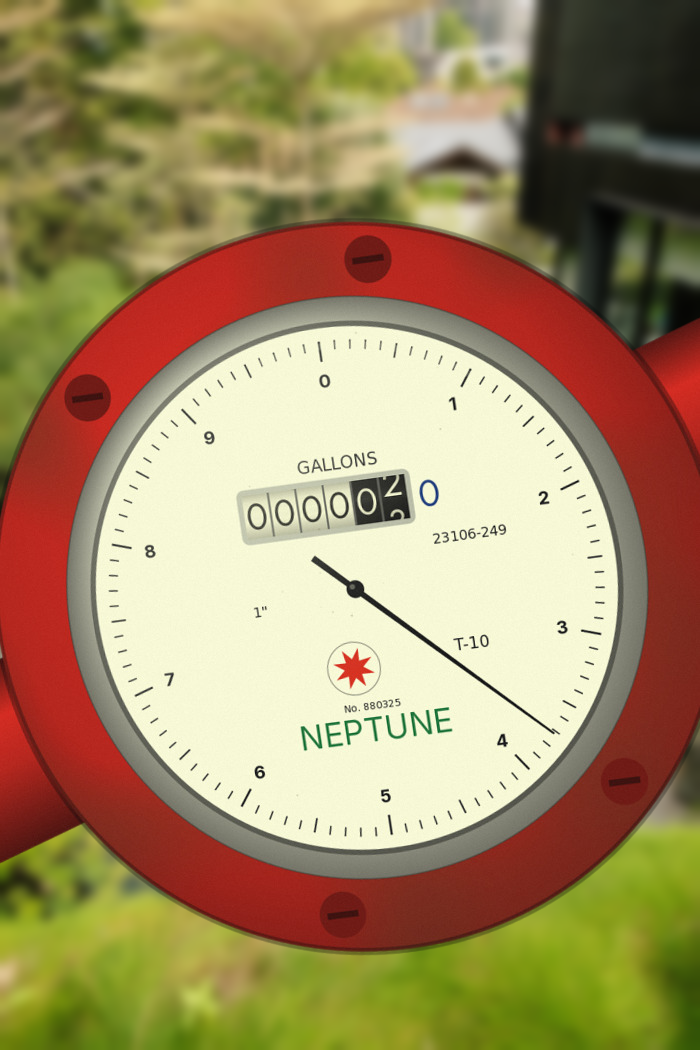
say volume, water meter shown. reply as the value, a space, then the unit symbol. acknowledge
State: 23.7 gal
